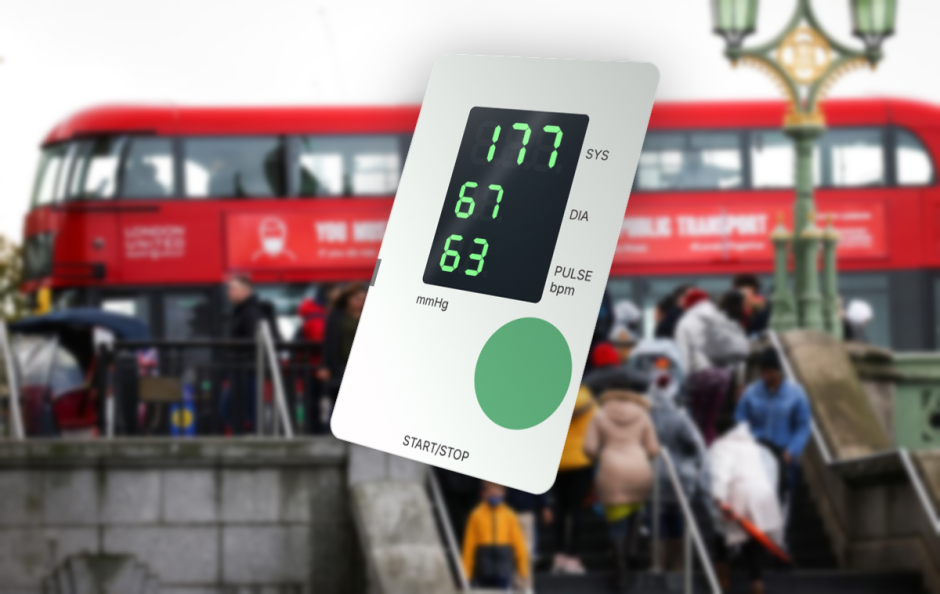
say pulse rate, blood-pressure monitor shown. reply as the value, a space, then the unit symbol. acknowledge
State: 63 bpm
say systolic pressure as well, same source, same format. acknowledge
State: 177 mmHg
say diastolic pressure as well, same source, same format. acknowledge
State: 67 mmHg
